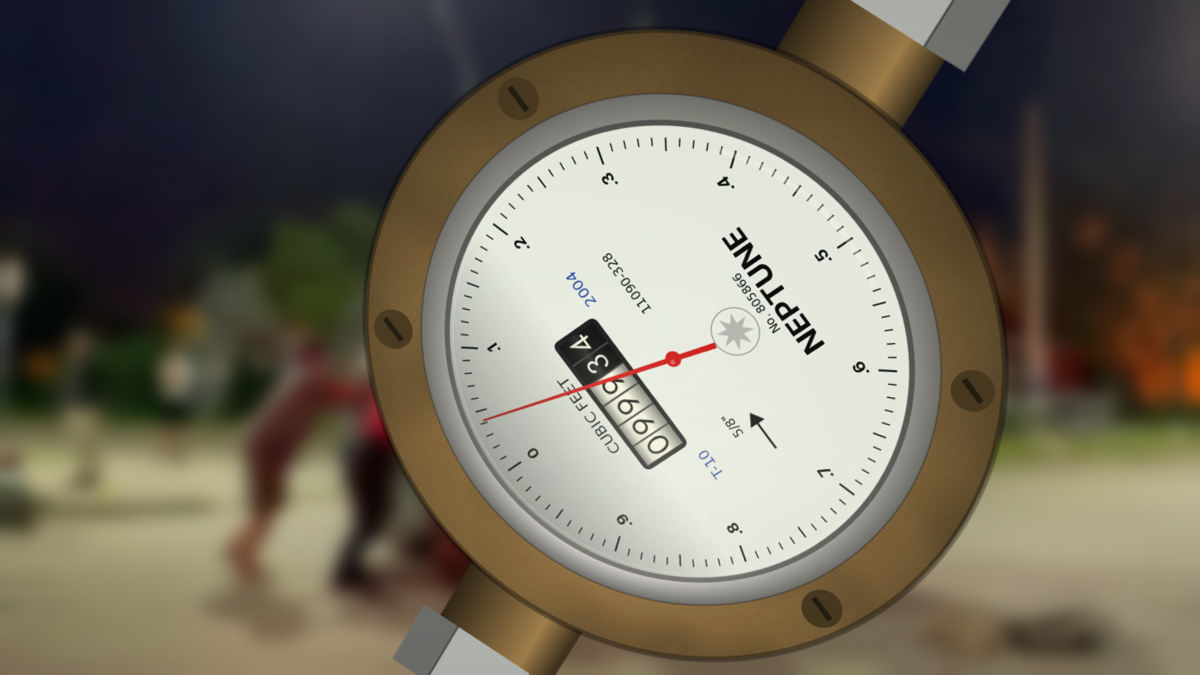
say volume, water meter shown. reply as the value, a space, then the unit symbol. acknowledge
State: 99934.04 ft³
